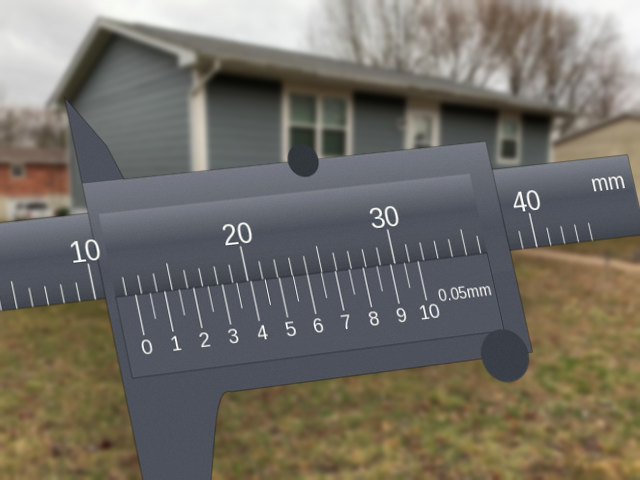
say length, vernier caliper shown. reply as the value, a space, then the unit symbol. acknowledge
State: 12.6 mm
